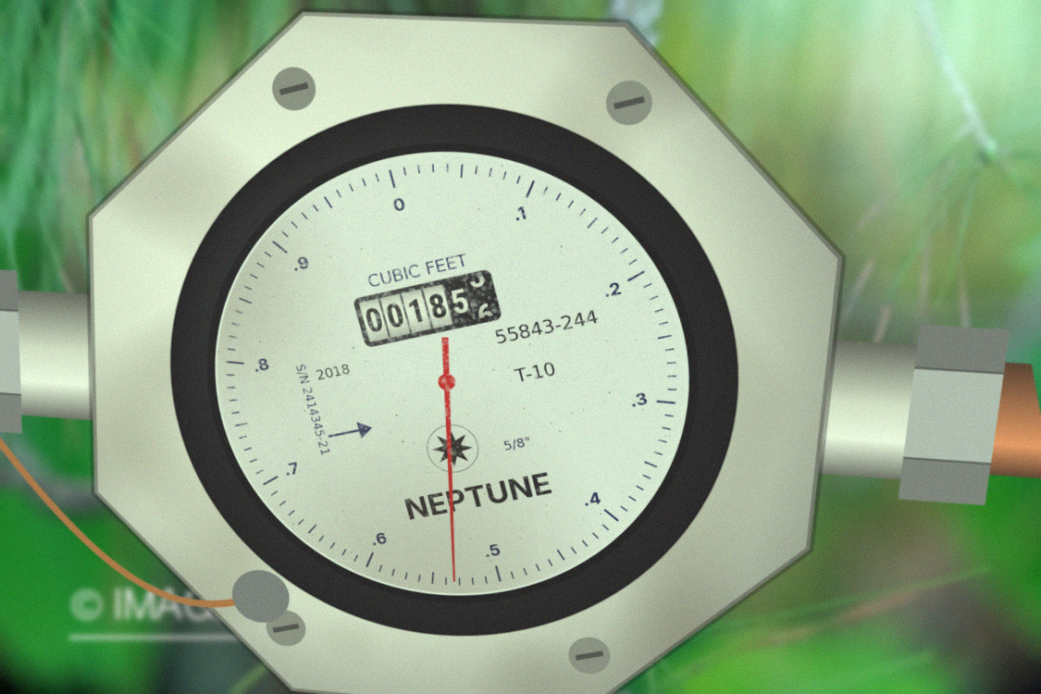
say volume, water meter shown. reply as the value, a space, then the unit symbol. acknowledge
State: 1855.53 ft³
